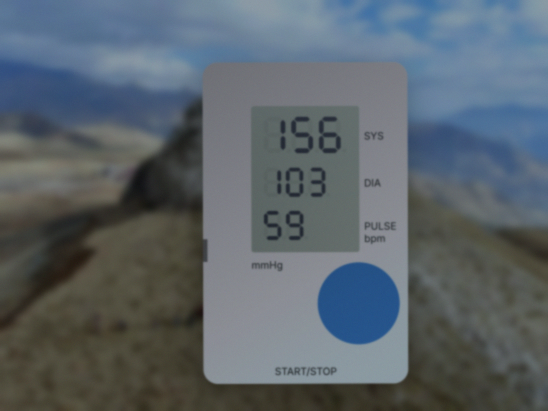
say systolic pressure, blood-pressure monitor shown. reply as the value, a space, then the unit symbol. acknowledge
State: 156 mmHg
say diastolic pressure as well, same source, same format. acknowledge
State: 103 mmHg
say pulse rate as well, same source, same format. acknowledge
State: 59 bpm
